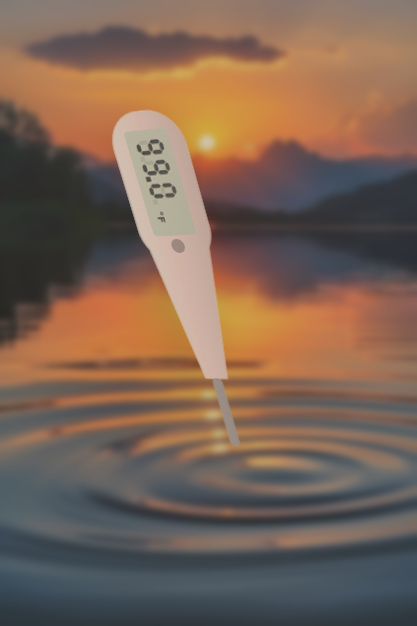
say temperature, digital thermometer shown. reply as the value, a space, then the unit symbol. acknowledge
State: 99.0 °F
